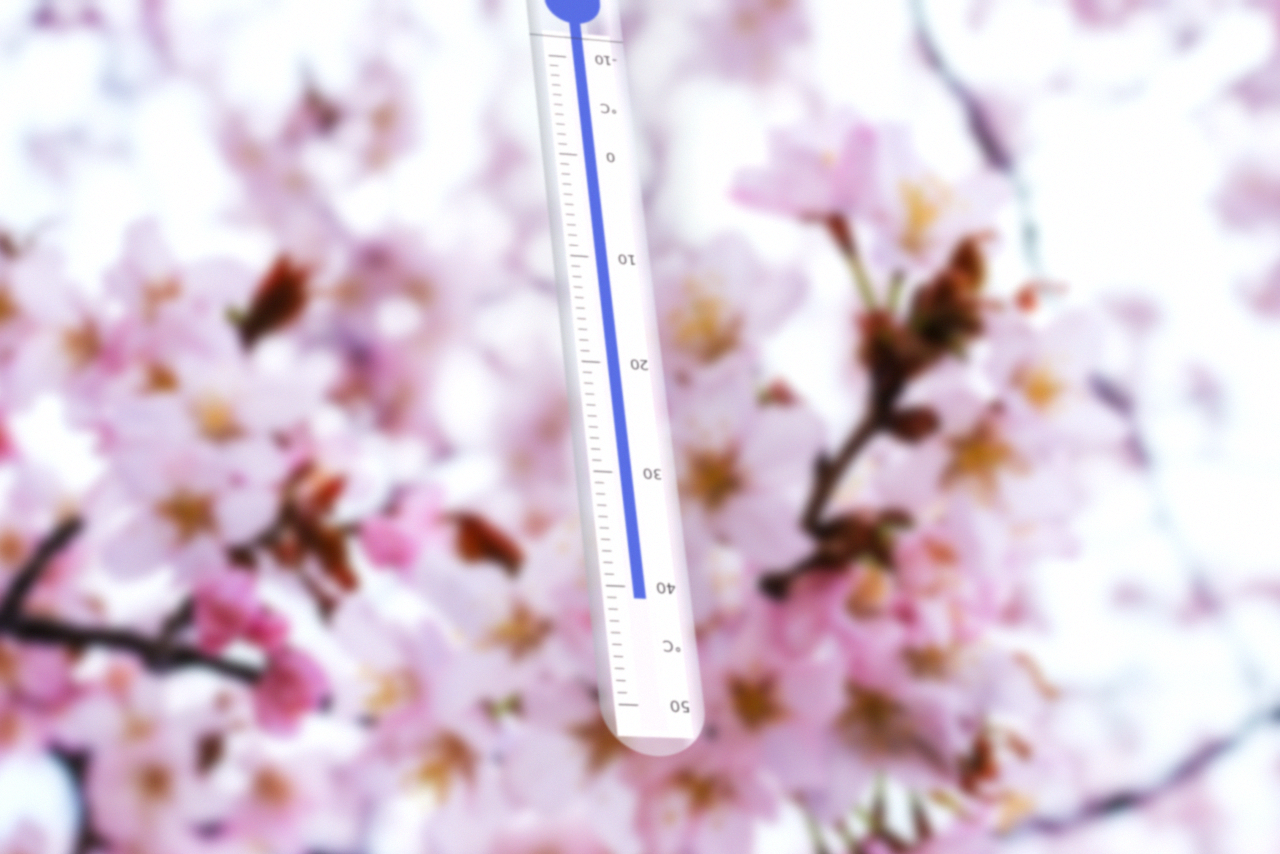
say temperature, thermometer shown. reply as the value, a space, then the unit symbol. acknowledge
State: 41 °C
